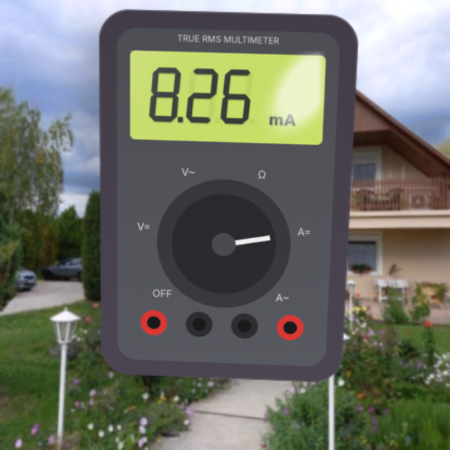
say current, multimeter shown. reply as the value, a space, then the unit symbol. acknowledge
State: 8.26 mA
